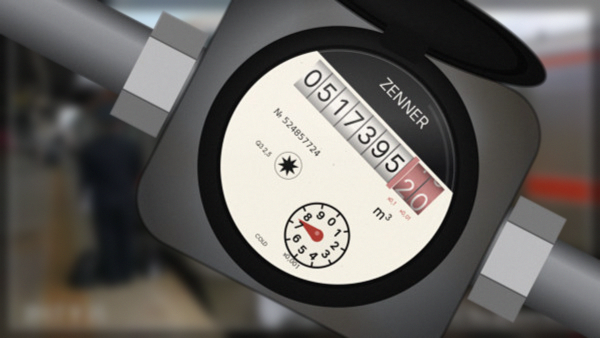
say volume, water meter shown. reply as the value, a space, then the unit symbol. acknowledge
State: 517395.197 m³
